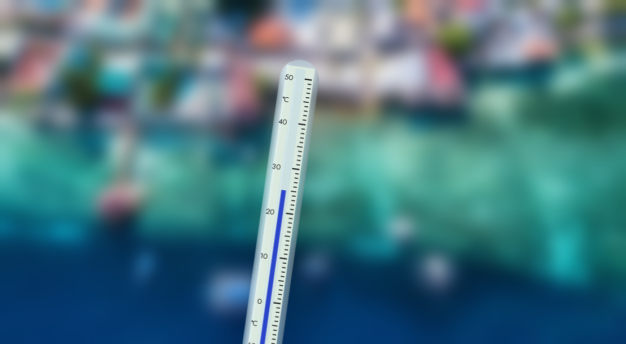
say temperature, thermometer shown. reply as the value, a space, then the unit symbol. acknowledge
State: 25 °C
